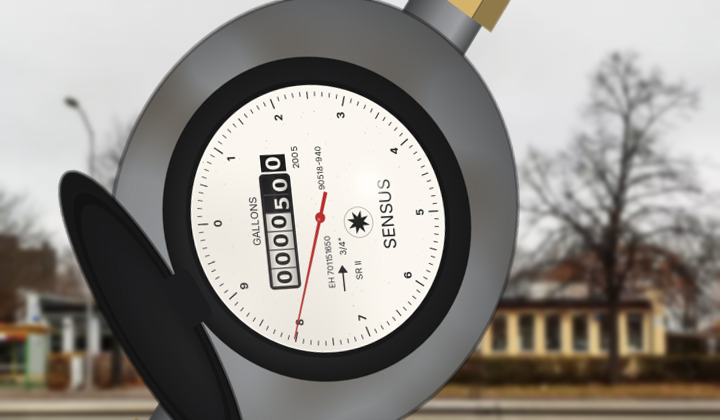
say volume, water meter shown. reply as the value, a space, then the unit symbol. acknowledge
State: 498.0 gal
